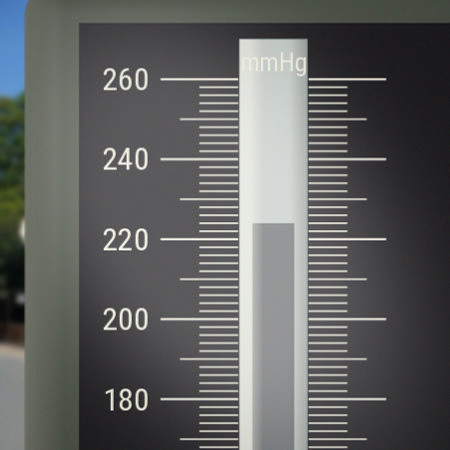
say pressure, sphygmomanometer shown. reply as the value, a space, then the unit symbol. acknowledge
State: 224 mmHg
